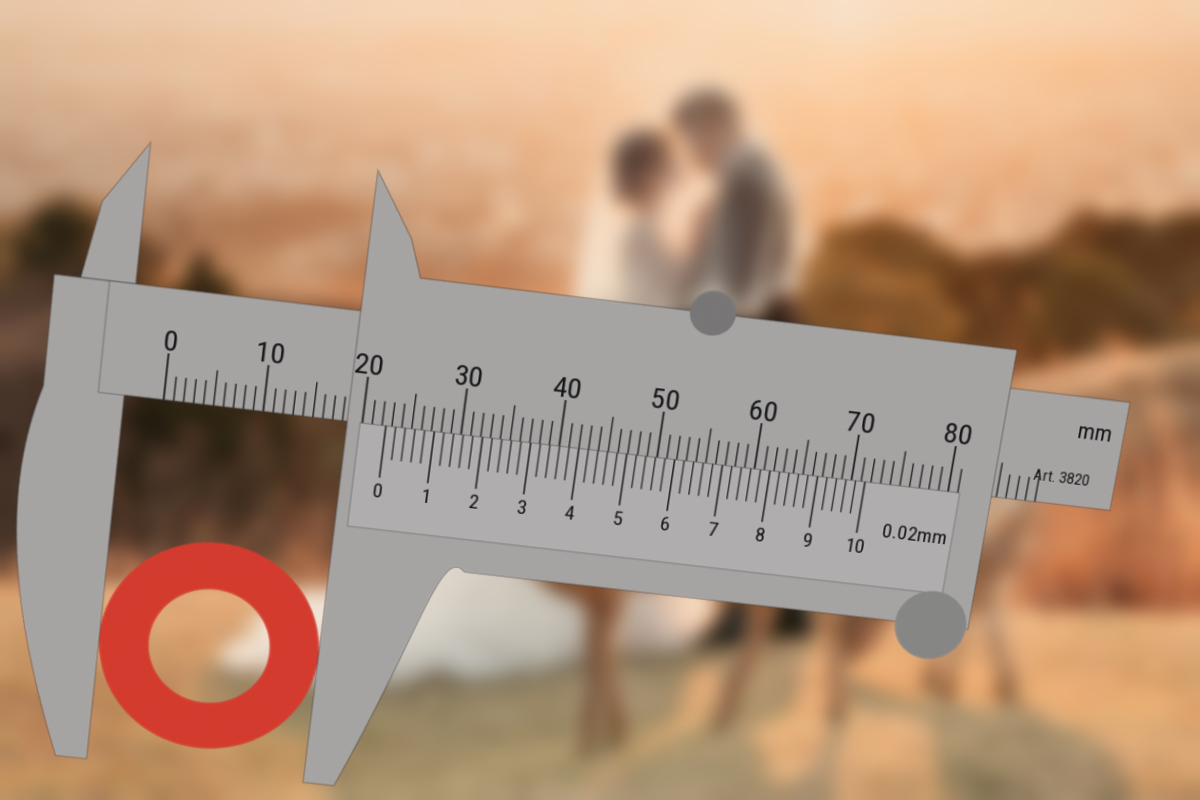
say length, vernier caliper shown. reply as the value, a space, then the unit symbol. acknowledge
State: 22.4 mm
